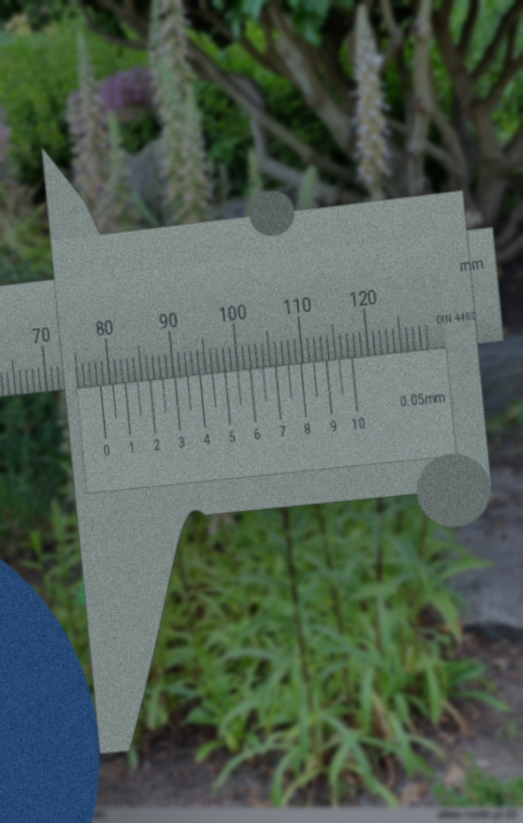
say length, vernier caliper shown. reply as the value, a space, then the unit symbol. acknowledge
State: 78.5 mm
